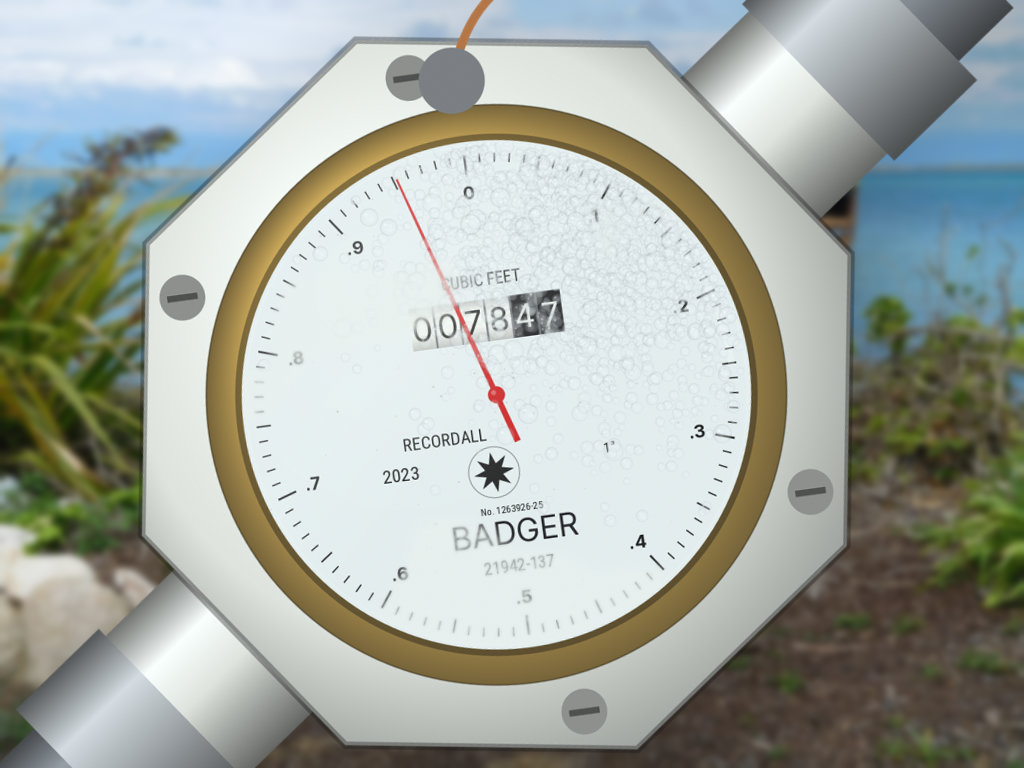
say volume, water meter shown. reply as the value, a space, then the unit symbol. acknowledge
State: 7846.95 ft³
